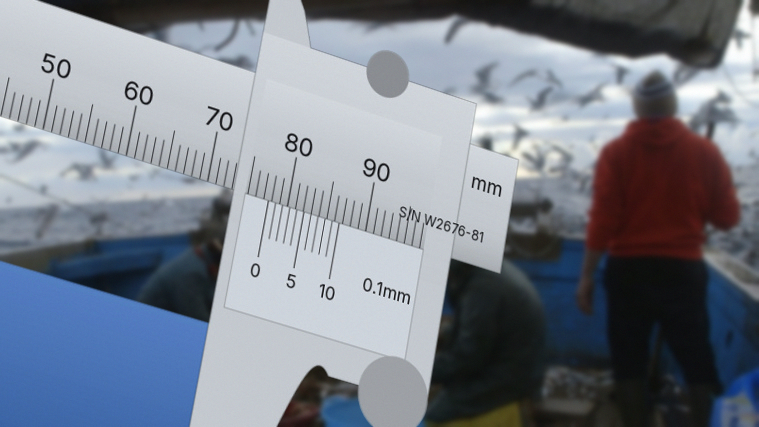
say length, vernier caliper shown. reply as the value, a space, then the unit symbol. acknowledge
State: 77.6 mm
